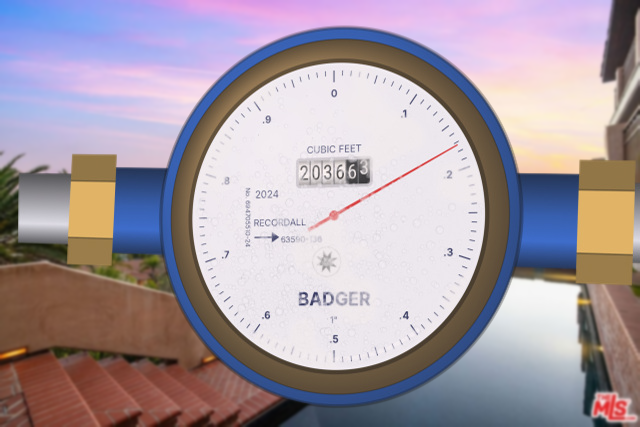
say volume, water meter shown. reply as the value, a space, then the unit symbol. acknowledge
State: 203663.17 ft³
